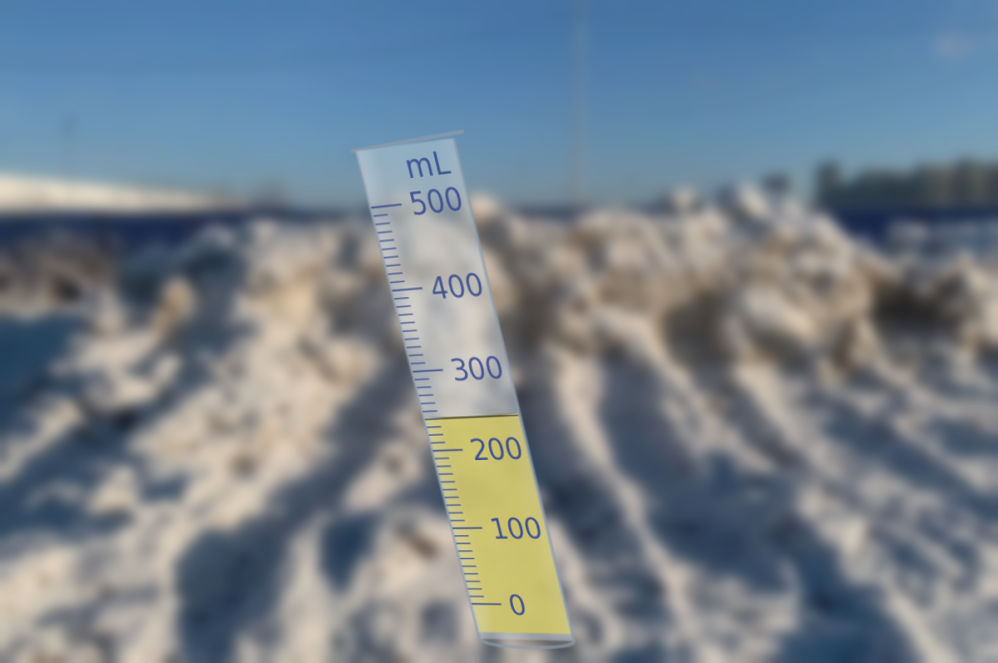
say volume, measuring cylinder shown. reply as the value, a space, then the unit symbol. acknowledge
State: 240 mL
